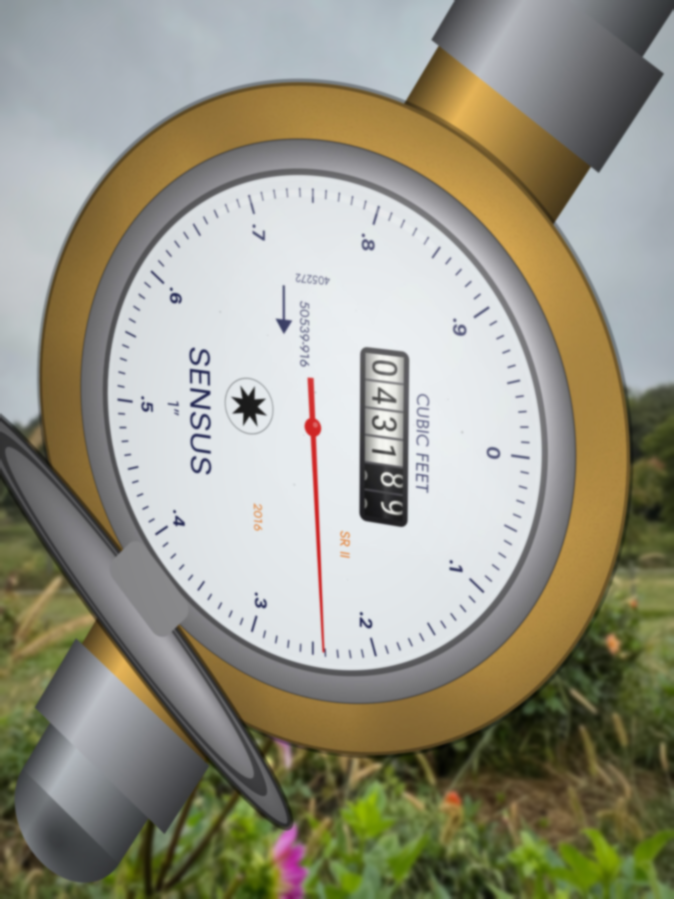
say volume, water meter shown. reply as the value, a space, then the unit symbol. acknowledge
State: 43189.24 ft³
